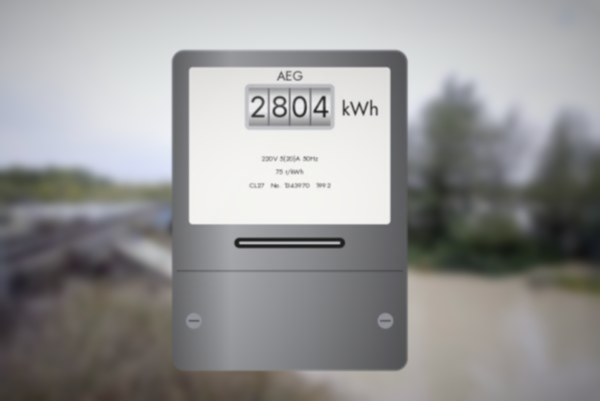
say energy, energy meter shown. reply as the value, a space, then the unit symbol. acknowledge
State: 2804 kWh
